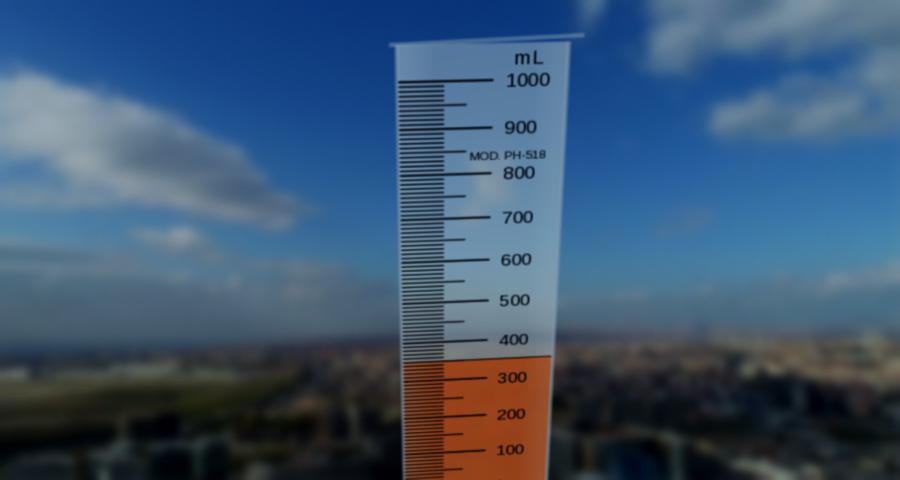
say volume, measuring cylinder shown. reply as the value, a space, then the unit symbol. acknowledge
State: 350 mL
